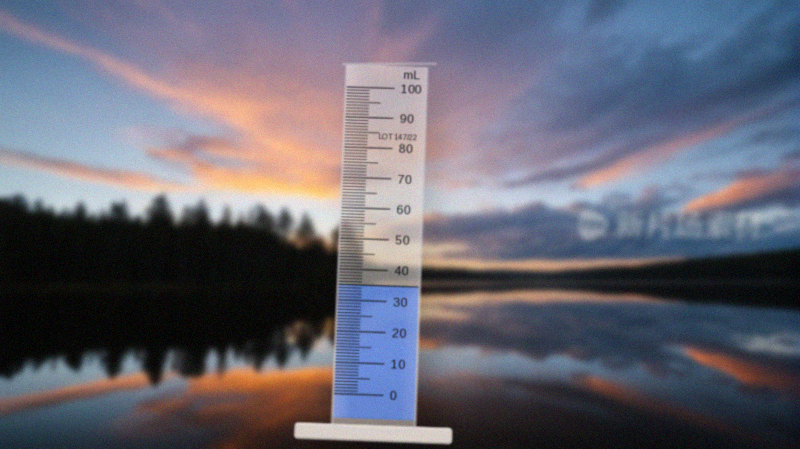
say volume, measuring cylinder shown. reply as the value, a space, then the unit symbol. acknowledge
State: 35 mL
